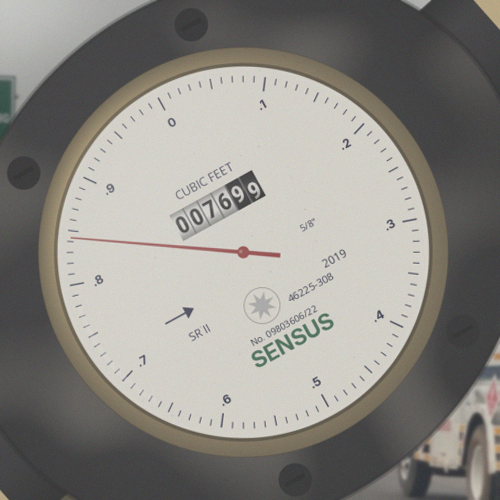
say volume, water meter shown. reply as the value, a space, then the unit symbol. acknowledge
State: 7698.84 ft³
